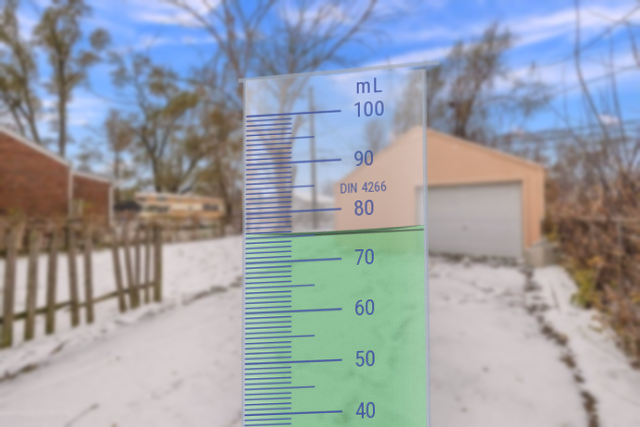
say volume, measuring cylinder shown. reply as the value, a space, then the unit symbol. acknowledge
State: 75 mL
